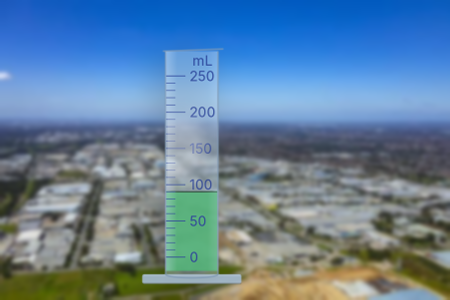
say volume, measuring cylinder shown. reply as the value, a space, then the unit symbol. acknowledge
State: 90 mL
